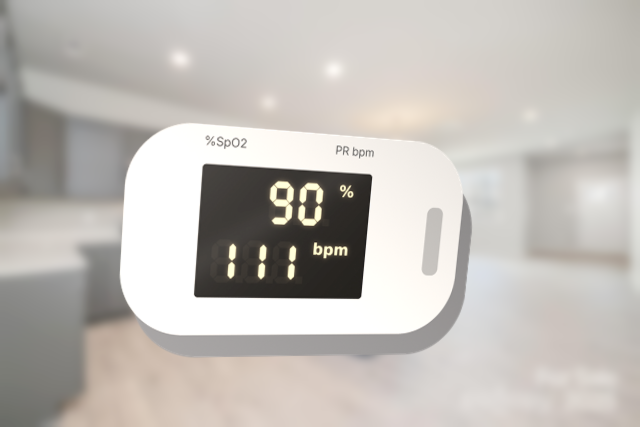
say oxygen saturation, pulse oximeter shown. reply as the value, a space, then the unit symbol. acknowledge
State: 90 %
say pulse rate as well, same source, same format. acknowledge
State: 111 bpm
